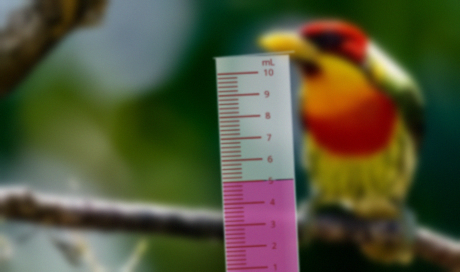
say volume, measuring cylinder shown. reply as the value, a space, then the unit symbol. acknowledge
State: 5 mL
